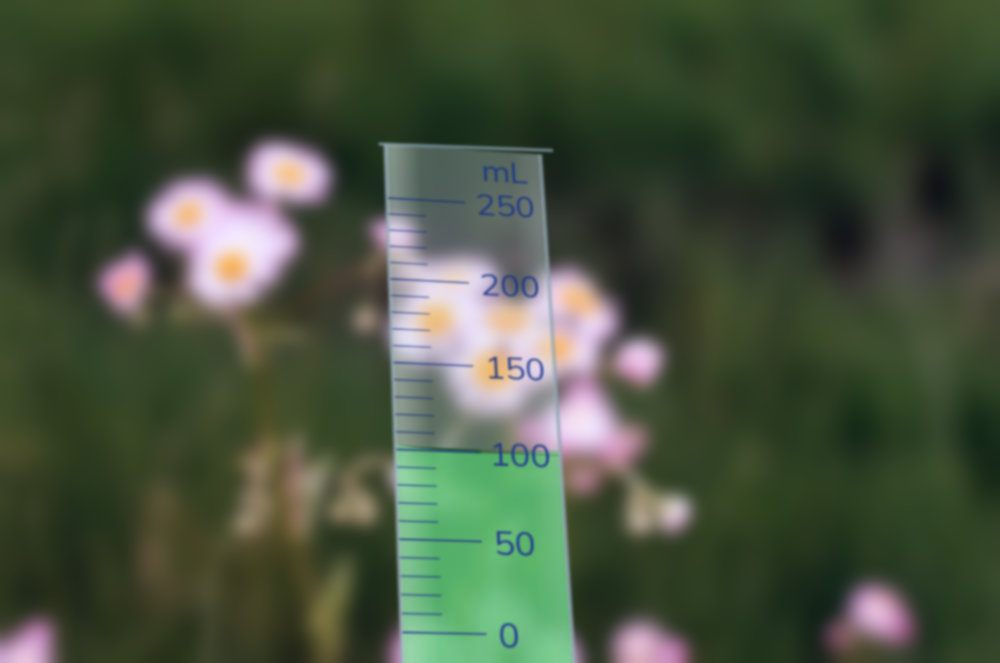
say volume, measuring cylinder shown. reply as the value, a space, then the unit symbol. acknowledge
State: 100 mL
